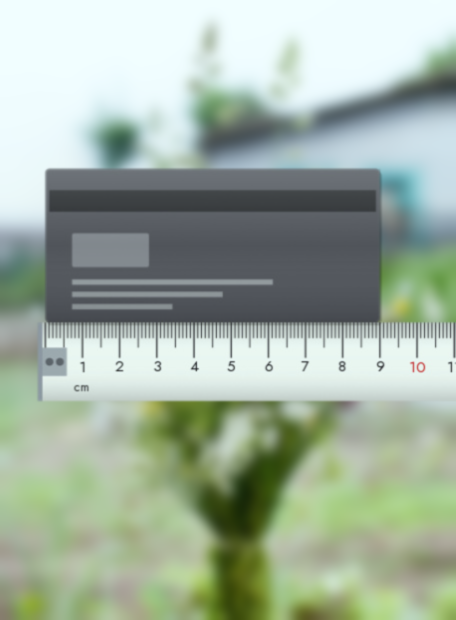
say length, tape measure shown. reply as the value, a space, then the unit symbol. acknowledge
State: 9 cm
